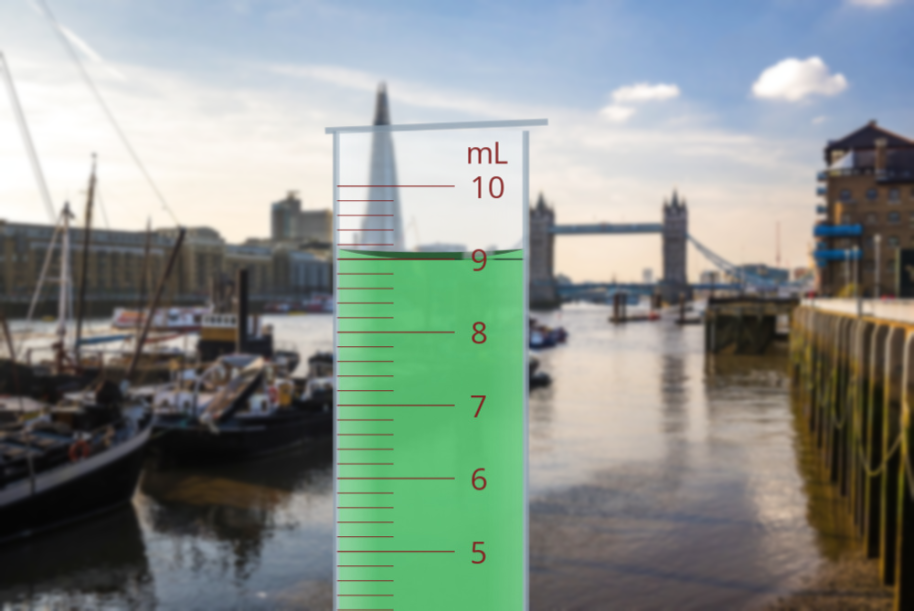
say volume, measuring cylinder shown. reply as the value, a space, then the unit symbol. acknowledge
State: 9 mL
